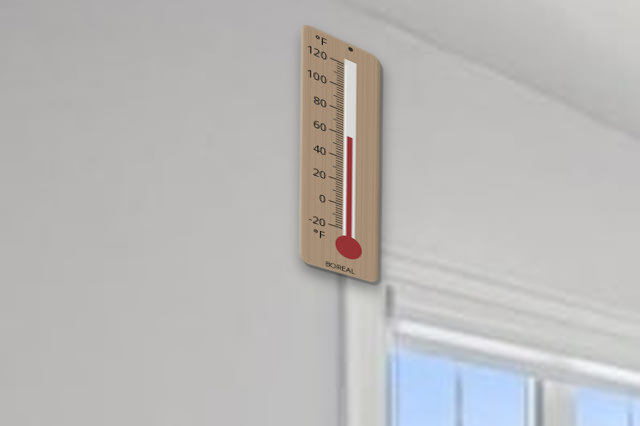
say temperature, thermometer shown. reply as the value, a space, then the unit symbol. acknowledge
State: 60 °F
